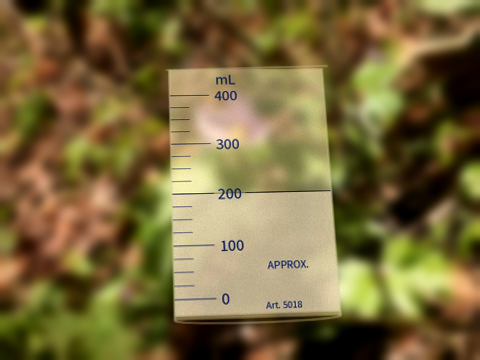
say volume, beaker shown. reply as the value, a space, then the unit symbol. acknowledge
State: 200 mL
